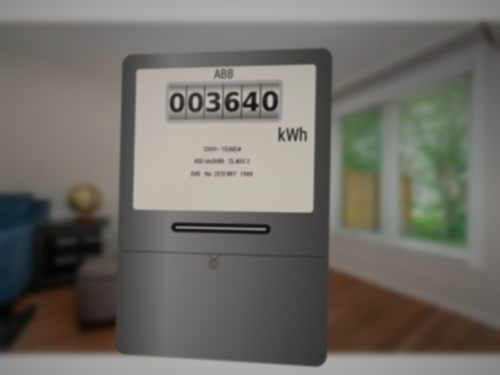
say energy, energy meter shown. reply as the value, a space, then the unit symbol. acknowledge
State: 3640 kWh
